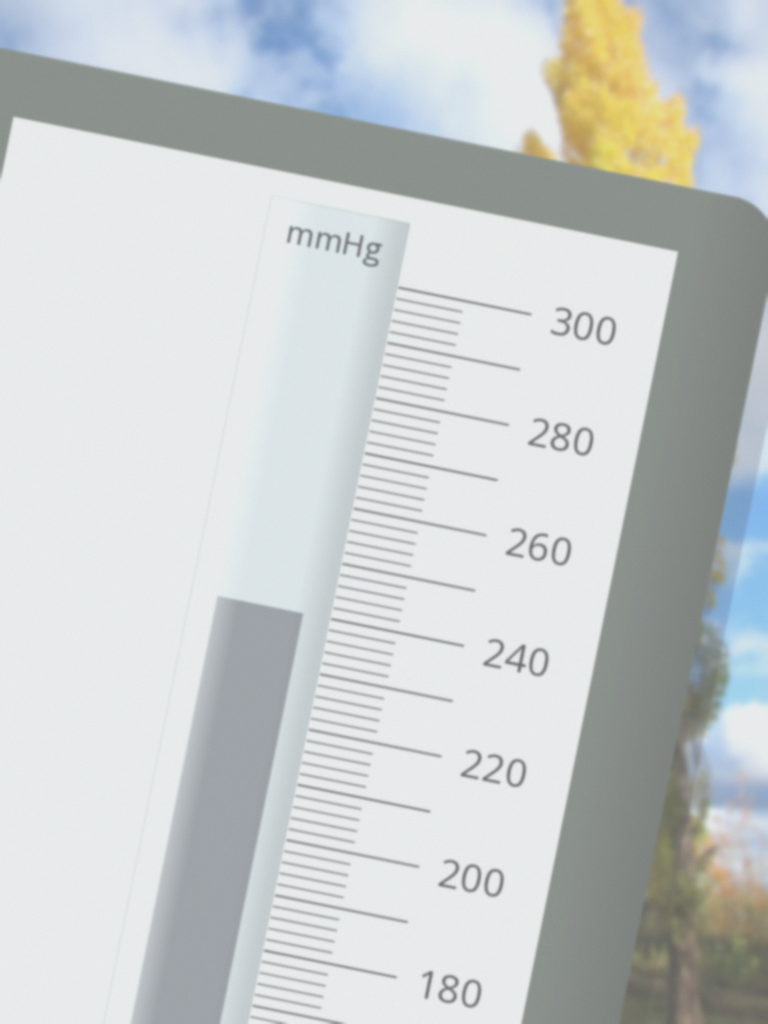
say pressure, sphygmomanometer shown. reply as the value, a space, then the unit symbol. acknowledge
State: 240 mmHg
